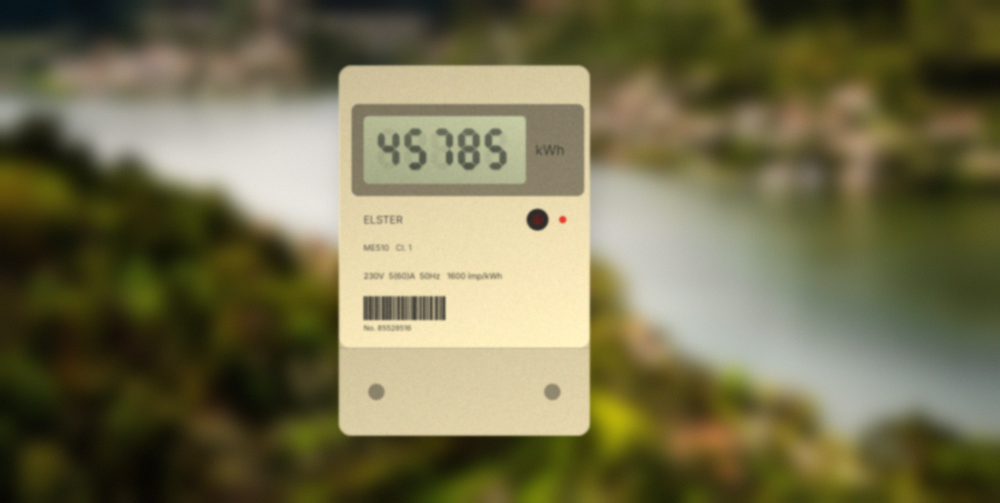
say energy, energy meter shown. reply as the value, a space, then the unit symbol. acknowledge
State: 45785 kWh
